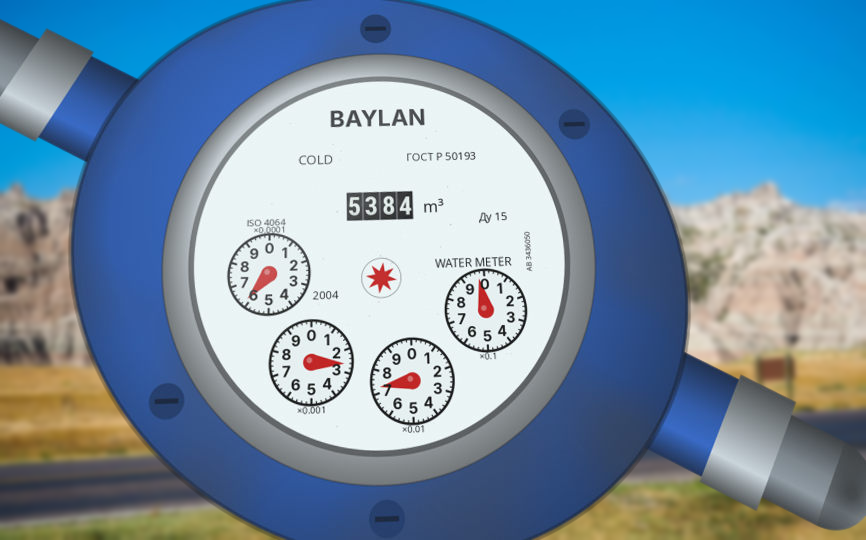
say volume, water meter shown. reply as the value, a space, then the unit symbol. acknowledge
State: 5383.9726 m³
